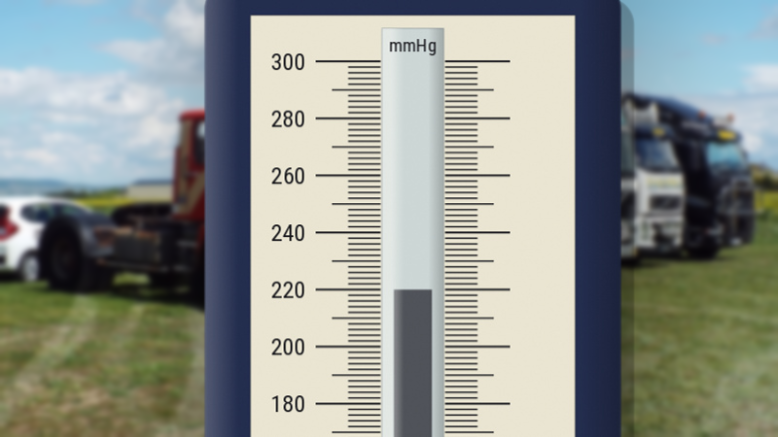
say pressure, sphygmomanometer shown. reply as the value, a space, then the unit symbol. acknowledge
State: 220 mmHg
